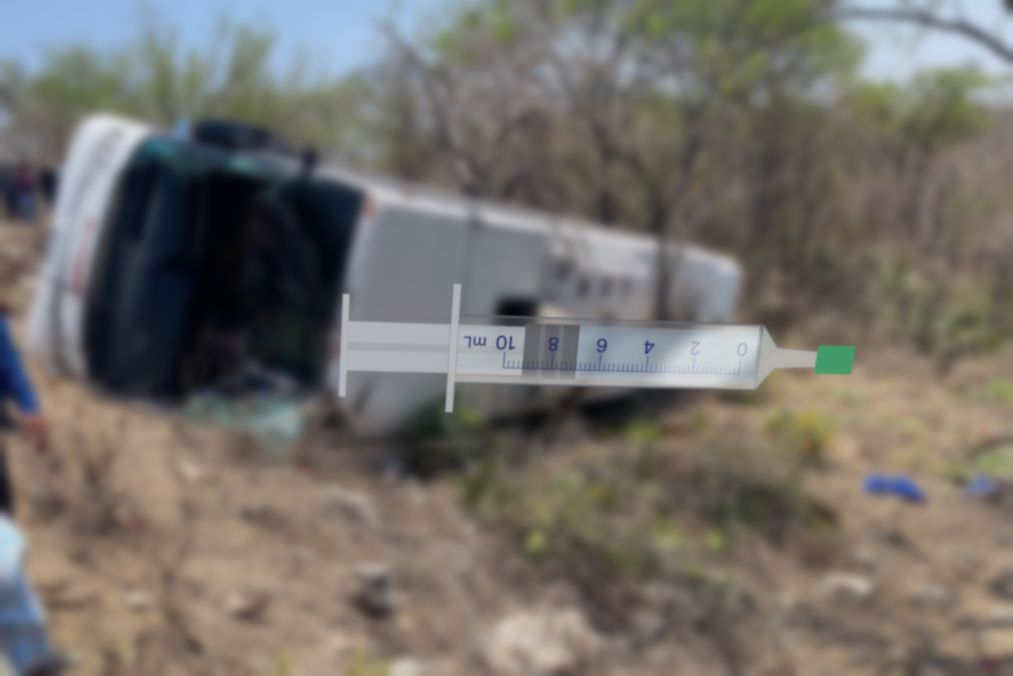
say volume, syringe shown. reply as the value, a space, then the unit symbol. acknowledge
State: 7 mL
